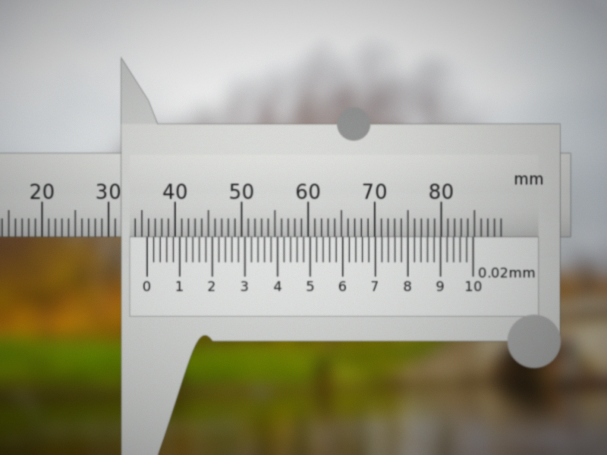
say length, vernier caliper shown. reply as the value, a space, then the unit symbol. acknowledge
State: 35.8 mm
